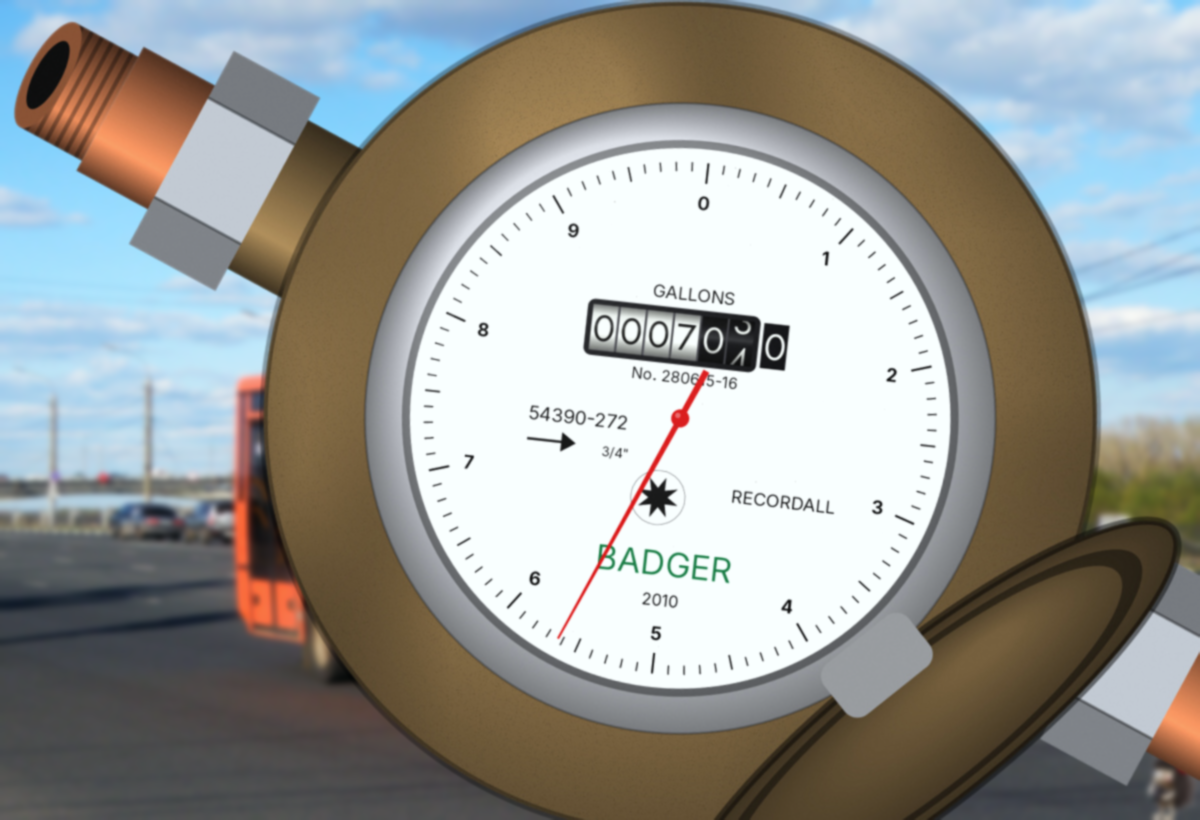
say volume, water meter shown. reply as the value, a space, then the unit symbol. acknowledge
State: 7035.6 gal
